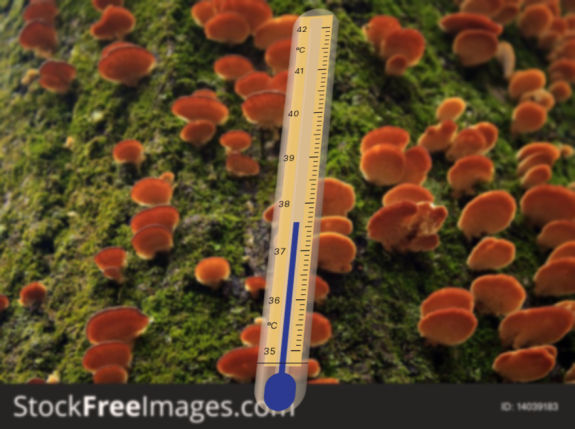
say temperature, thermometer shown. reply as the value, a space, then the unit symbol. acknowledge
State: 37.6 °C
